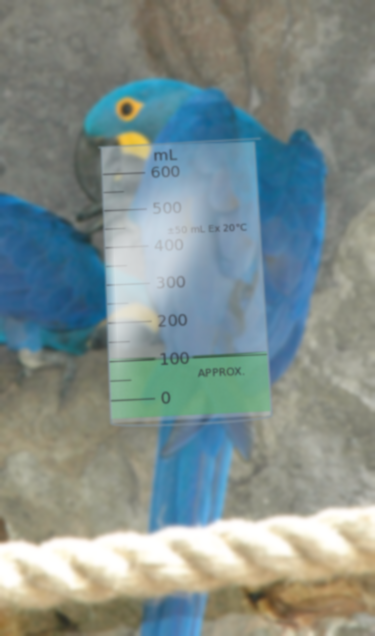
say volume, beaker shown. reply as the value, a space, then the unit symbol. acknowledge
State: 100 mL
